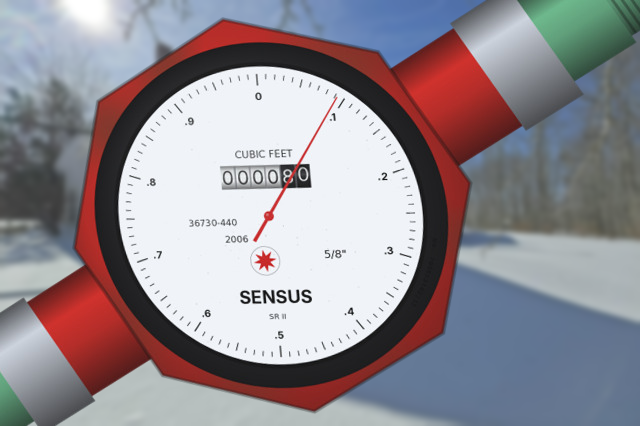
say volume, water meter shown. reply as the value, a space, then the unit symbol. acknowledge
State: 80.09 ft³
